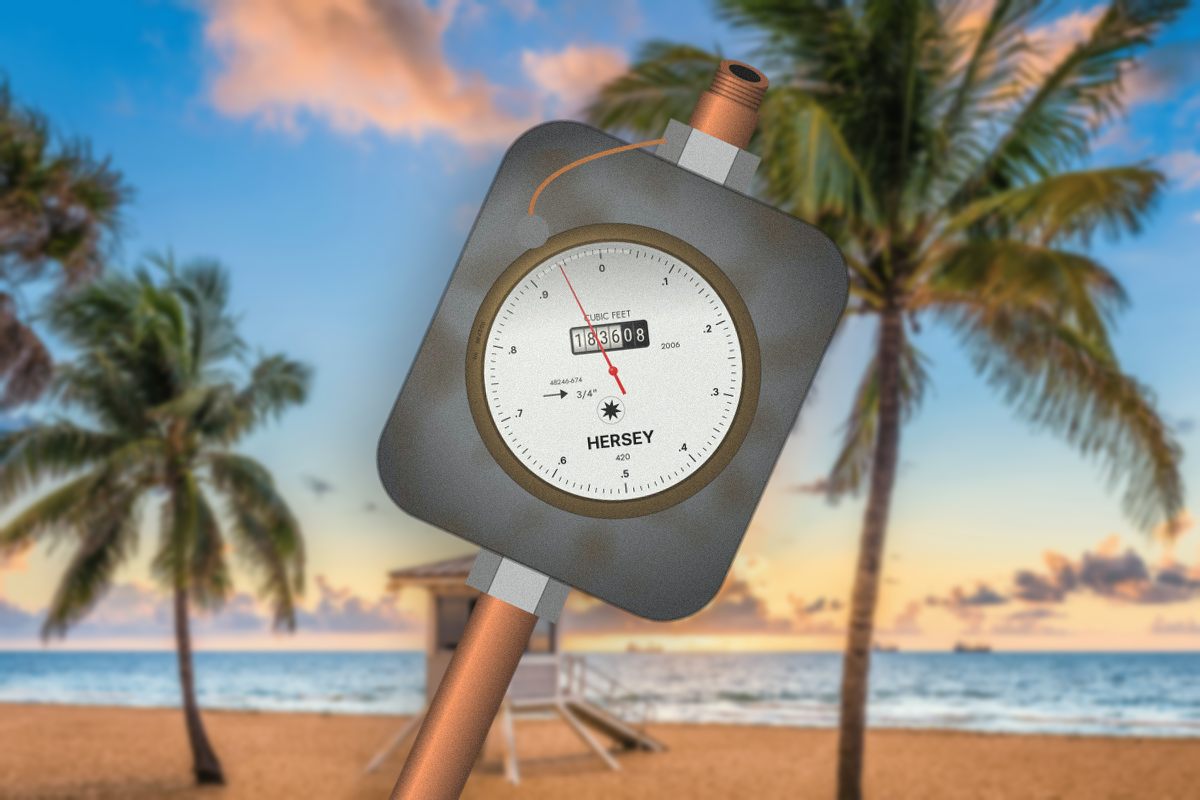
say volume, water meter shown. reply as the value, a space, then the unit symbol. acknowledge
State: 183607.94 ft³
